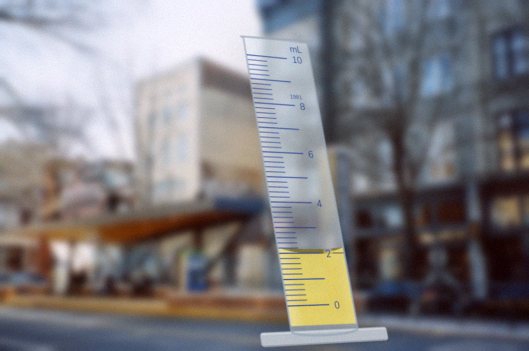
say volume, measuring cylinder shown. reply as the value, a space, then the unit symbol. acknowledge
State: 2 mL
